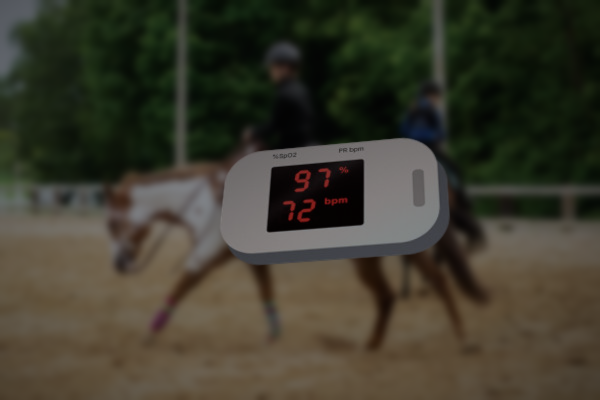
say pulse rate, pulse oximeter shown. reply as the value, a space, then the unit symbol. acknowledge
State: 72 bpm
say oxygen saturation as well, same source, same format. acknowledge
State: 97 %
